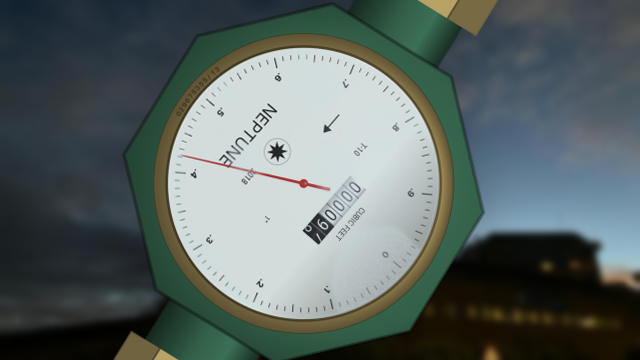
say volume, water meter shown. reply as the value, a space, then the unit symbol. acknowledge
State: 97.42 ft³
